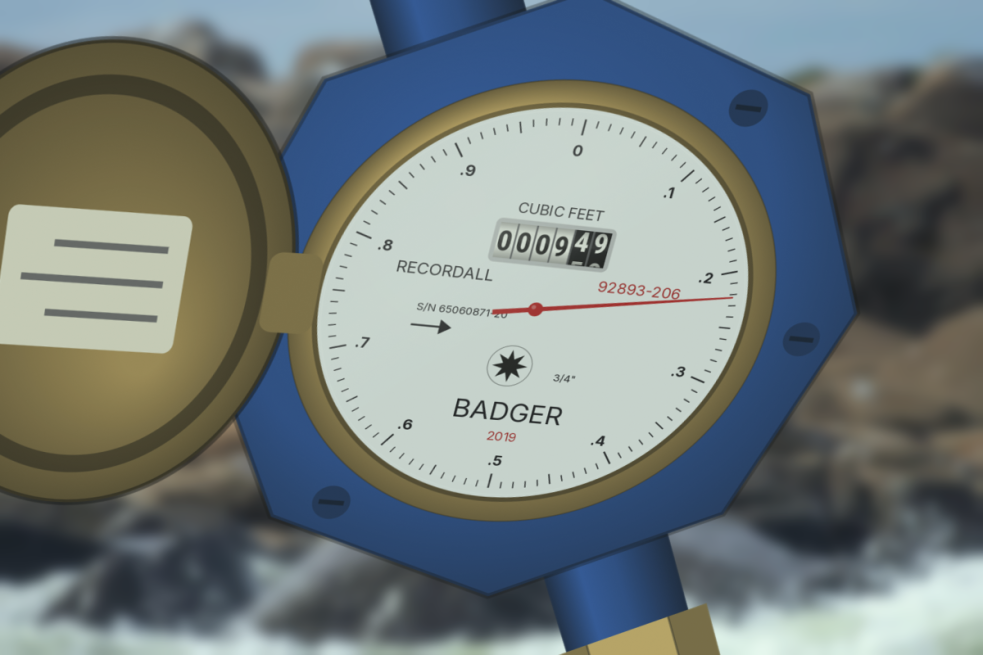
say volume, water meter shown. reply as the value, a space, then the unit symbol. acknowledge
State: 949.22 ft³
